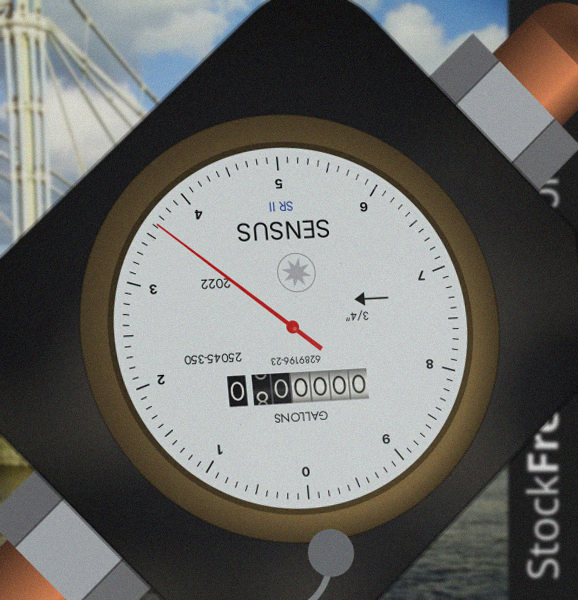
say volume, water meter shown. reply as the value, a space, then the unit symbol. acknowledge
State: 83.6 gal
